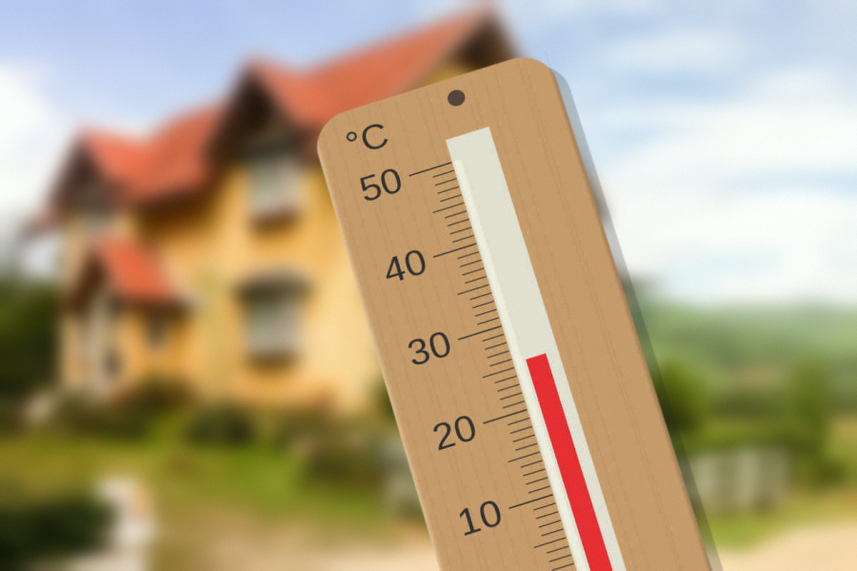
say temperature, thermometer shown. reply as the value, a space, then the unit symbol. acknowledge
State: 25.5 °C
